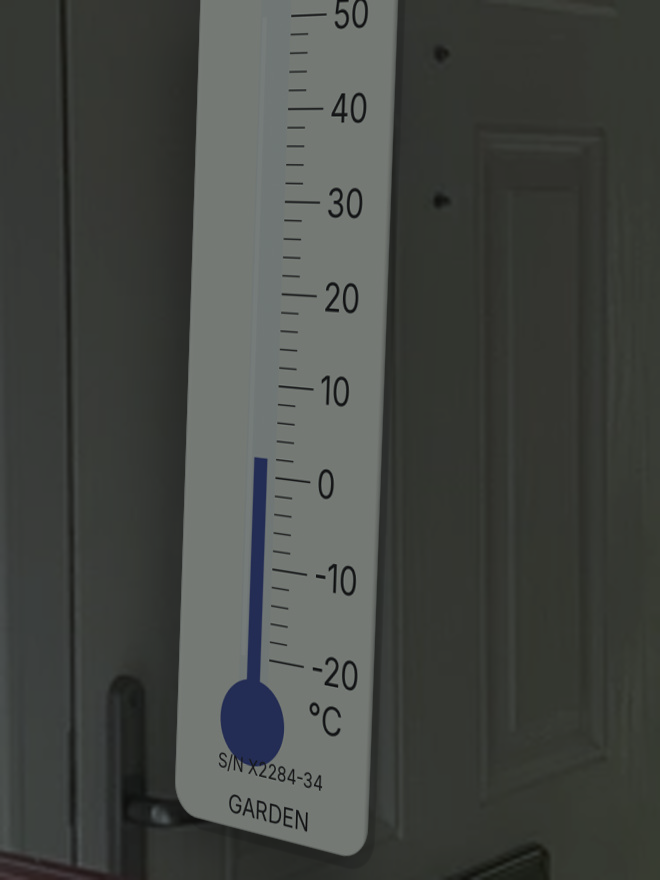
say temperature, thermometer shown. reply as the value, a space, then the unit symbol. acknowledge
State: 2 °C
